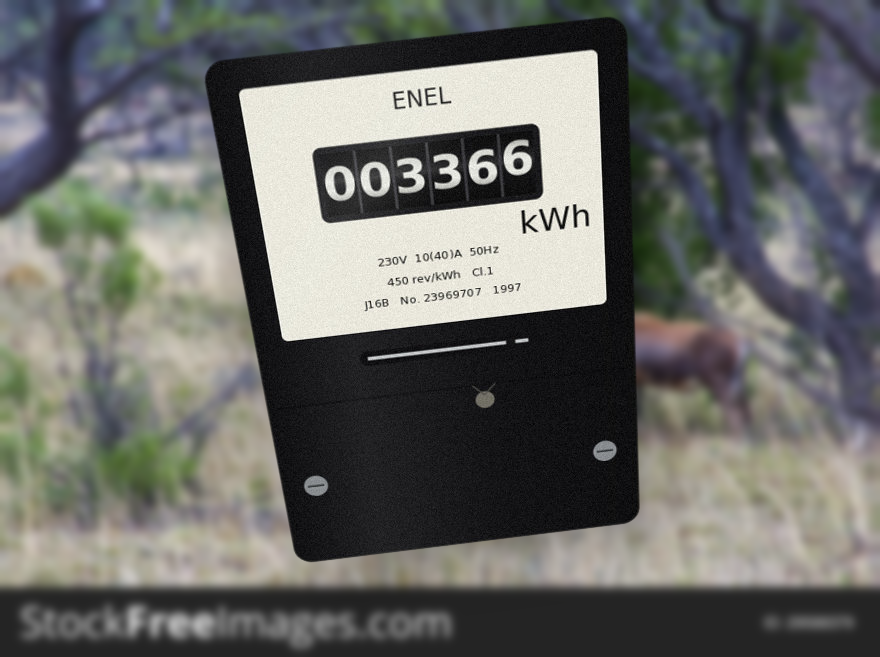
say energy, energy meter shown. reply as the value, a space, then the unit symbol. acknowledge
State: 3366 kWh
